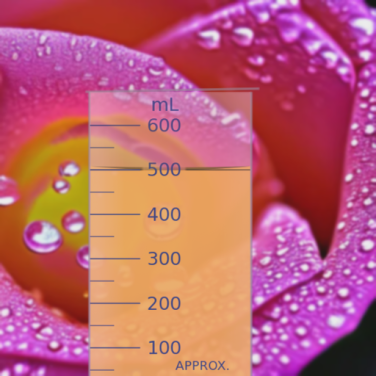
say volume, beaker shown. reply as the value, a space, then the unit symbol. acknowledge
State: 500 mL
